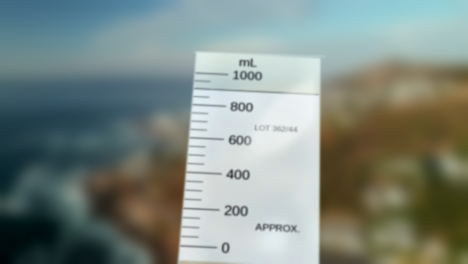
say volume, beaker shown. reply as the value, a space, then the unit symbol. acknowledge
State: 900 mL
